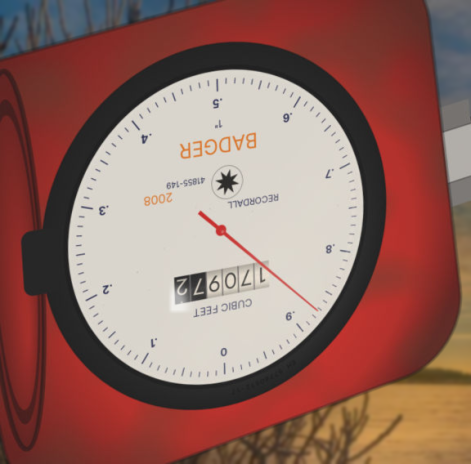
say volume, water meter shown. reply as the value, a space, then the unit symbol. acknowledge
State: 170971.87 ft³
